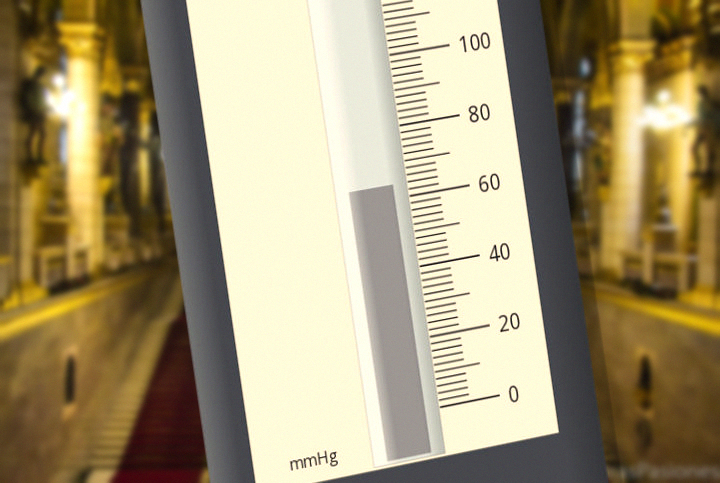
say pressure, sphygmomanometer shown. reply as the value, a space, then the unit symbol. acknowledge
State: 64 mmHg
